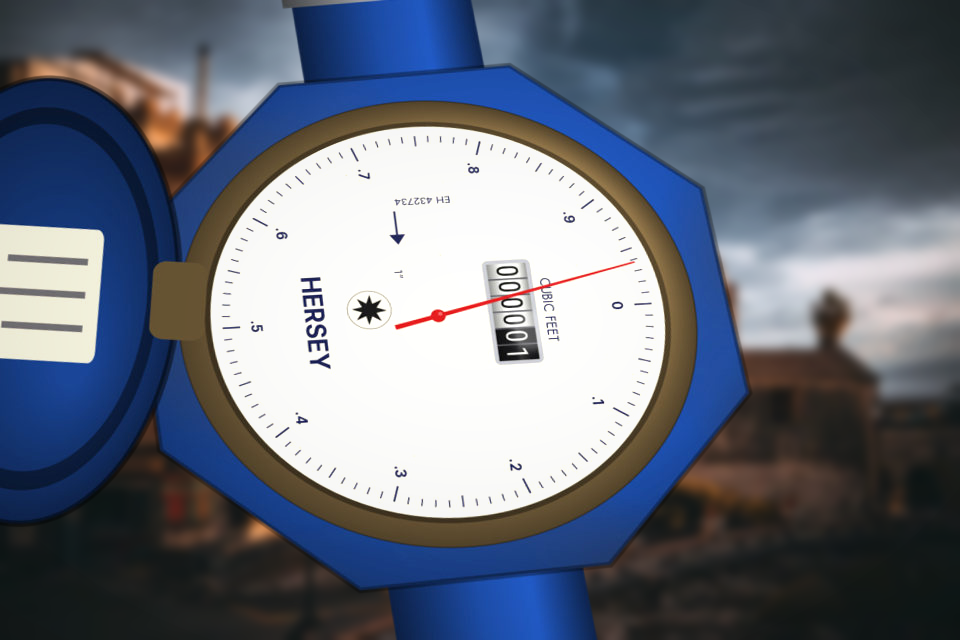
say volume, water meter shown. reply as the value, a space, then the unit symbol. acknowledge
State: 0.96 ft³
